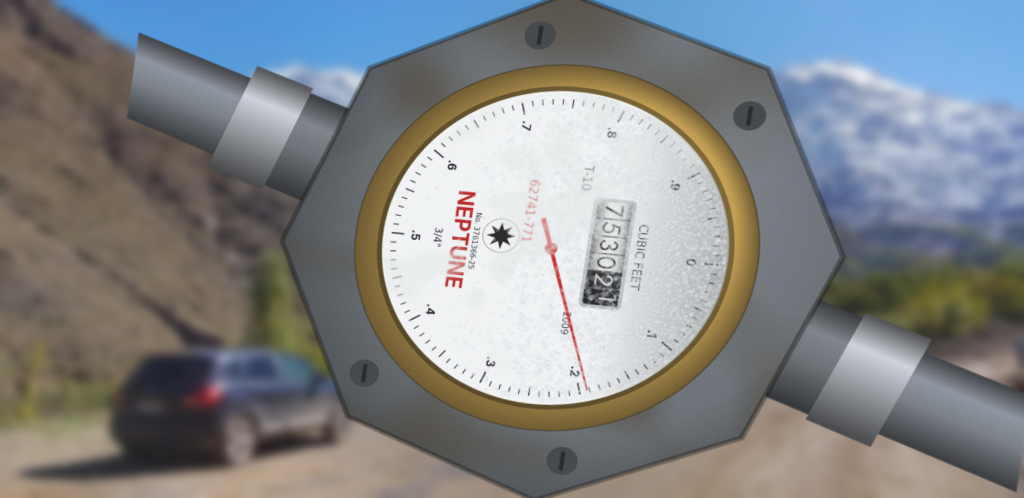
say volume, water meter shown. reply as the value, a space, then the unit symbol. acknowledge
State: 753021.19 ft³
